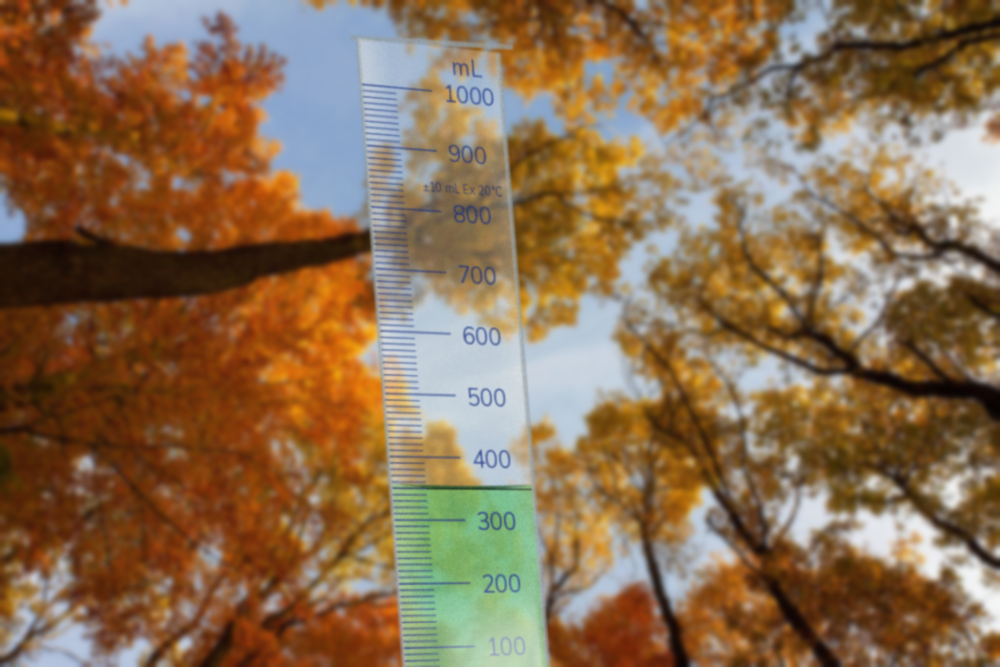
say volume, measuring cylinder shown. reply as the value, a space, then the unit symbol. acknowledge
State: 350 mL
